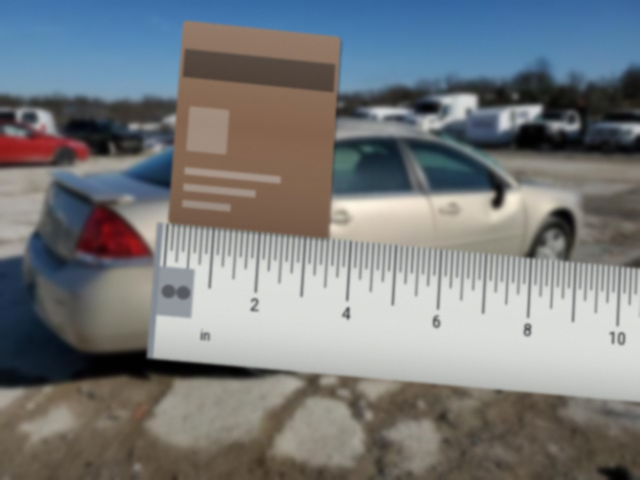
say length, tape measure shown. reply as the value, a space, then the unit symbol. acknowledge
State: 3.5 in
